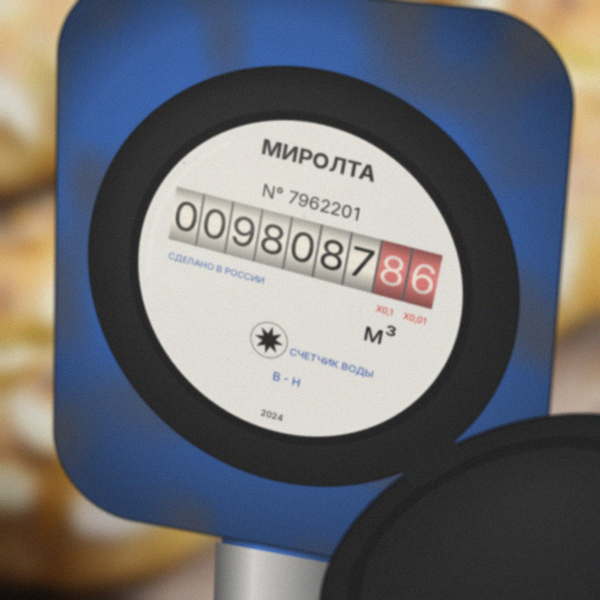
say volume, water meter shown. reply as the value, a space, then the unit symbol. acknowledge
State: 98087.86 m³
